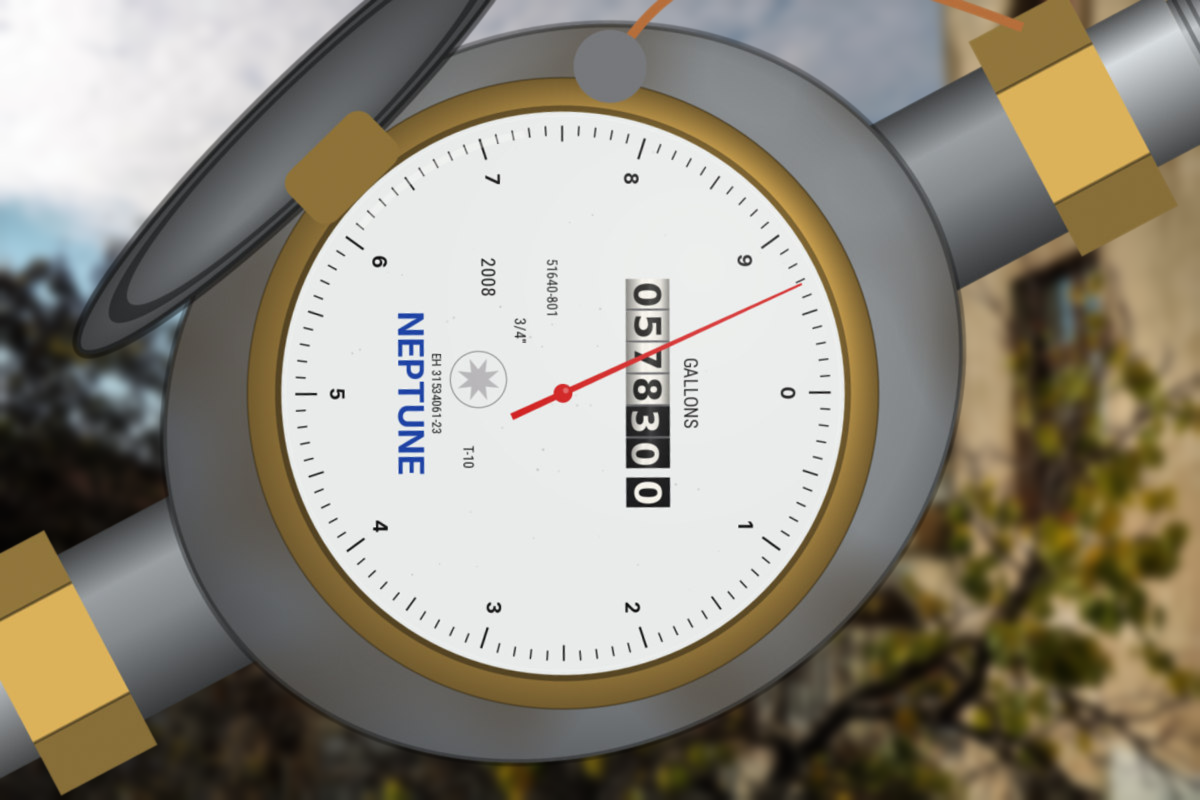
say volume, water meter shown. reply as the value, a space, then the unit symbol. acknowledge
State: 578299.3 gal
